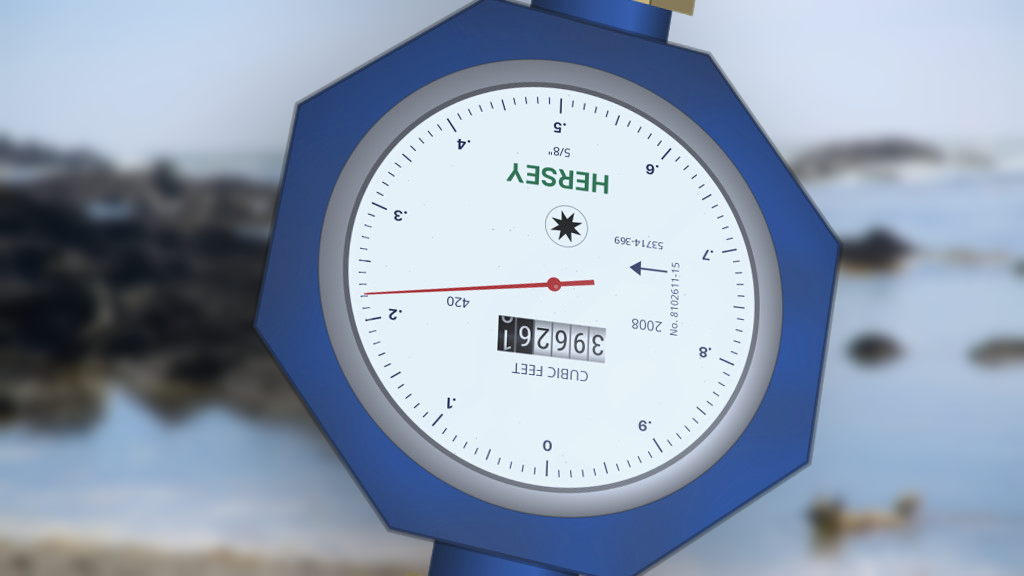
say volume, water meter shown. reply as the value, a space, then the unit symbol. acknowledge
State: 396261.22 ft³
